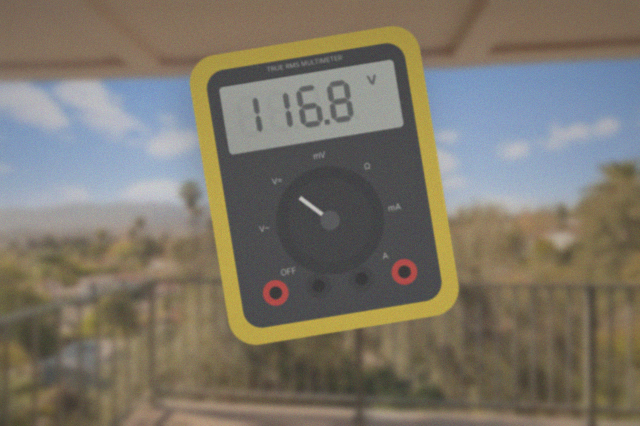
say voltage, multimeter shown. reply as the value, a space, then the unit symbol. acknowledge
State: 116.8 V
